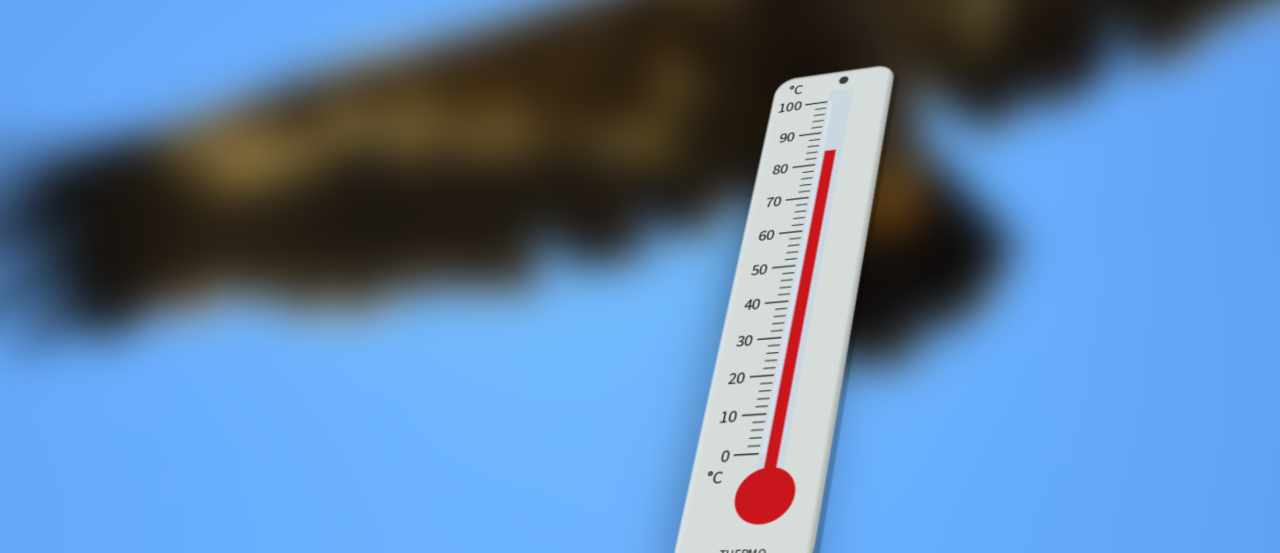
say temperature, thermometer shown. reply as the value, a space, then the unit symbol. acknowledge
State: 84 °C
